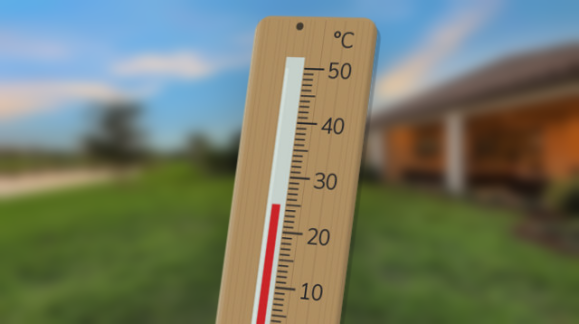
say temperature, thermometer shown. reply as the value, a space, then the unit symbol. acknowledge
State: 25 °C
